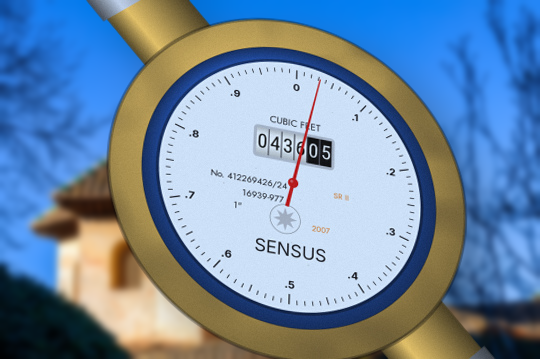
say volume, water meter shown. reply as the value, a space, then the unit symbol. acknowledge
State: 43605.03 ft³
